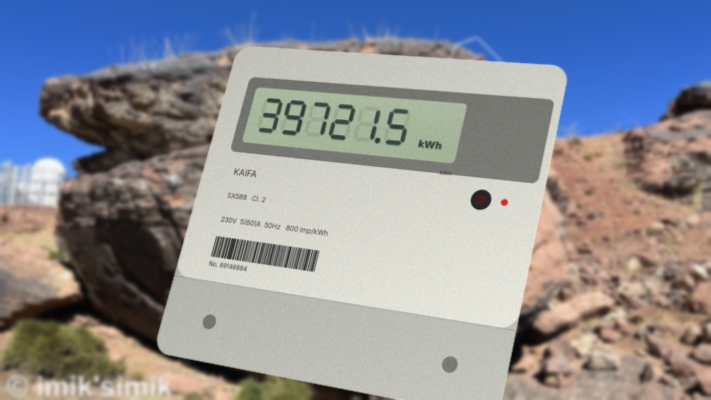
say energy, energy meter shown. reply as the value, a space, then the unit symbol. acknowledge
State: 39721.5 kWh
